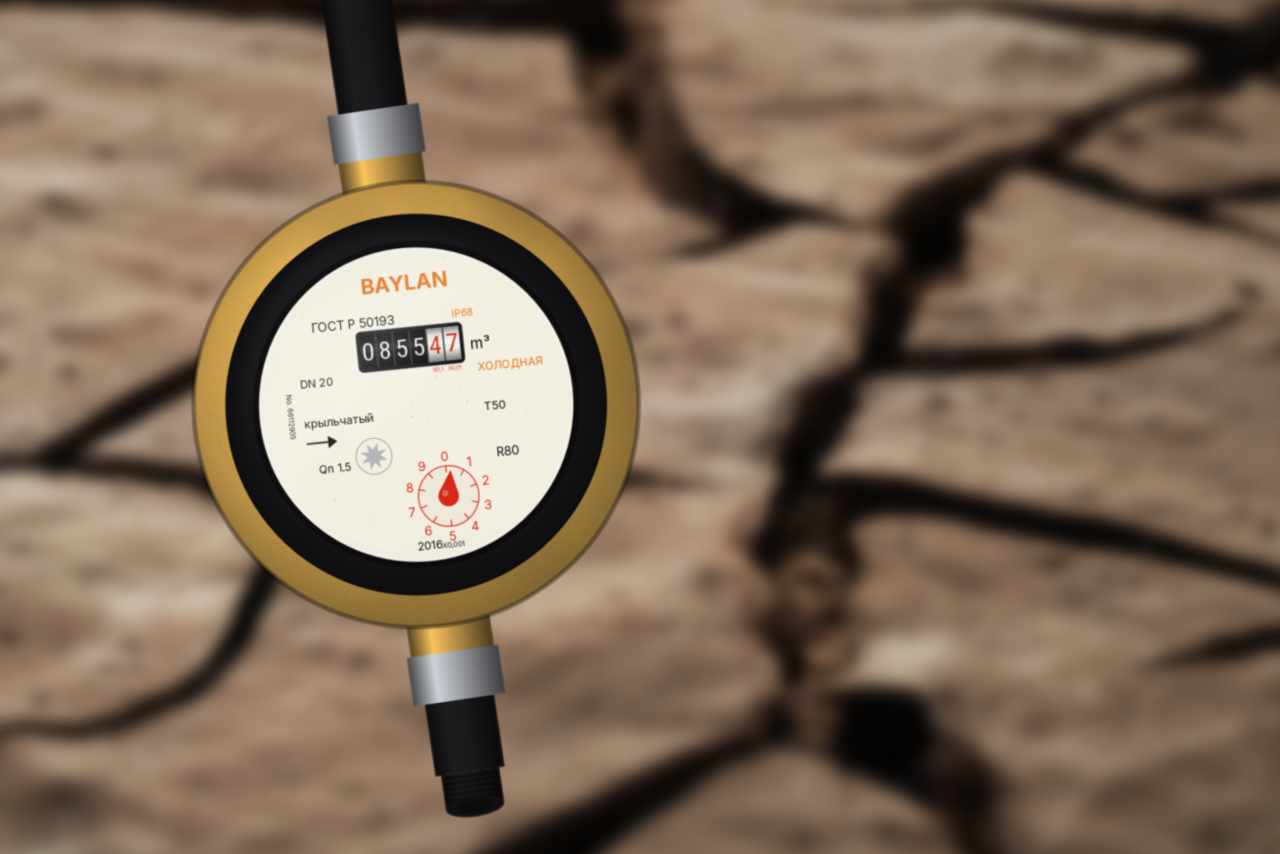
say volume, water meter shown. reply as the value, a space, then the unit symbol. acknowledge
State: 855.470 m³
